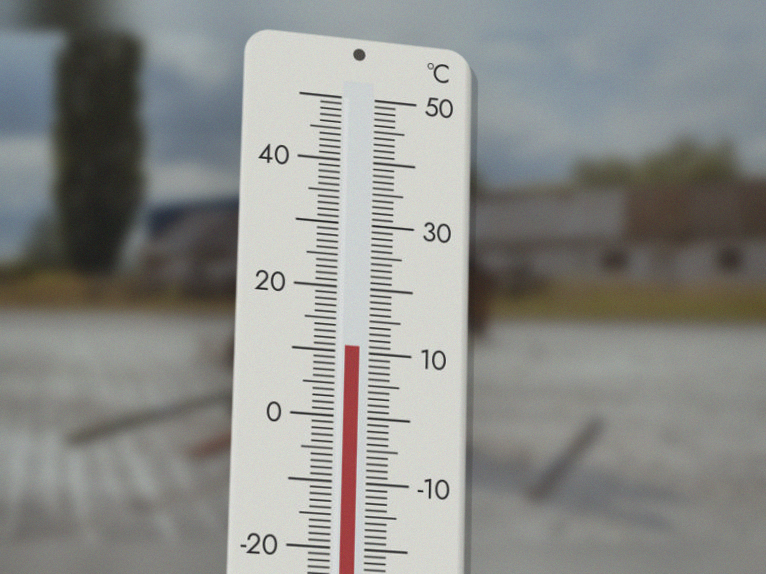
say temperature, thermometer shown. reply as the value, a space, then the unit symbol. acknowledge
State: 11 °C
